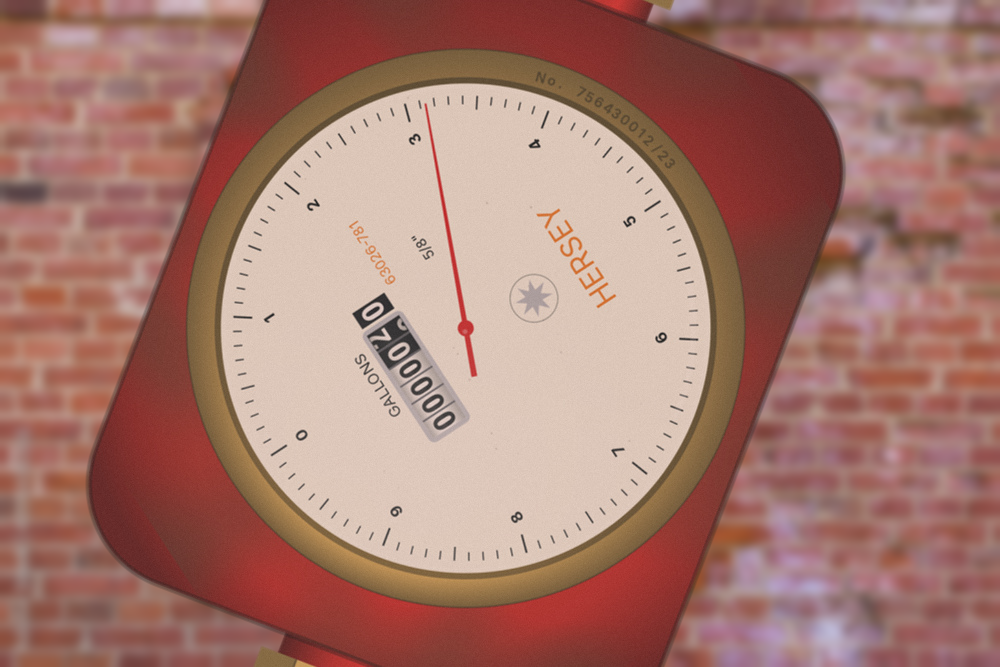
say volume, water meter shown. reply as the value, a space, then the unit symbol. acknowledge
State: 23.1 gal
